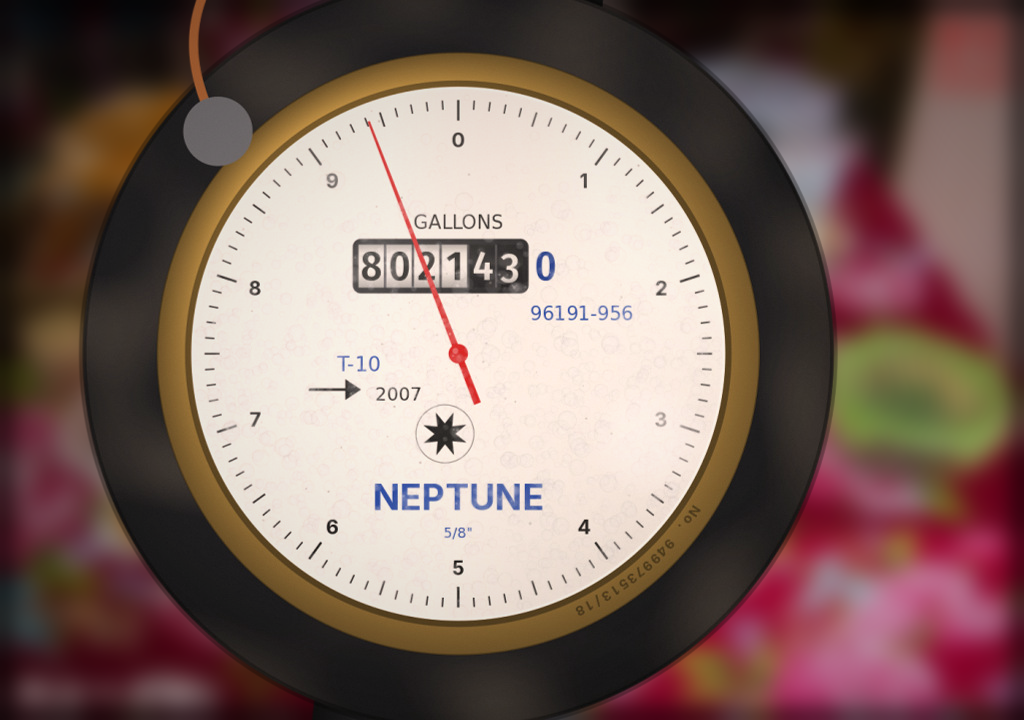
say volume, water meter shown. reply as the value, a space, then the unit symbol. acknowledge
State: 8021429.4 gal
